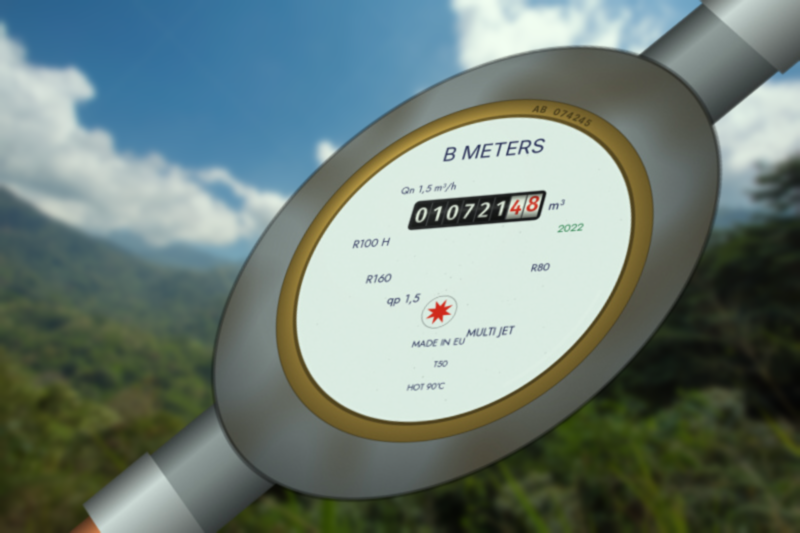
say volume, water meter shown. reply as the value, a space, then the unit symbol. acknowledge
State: 10721.48 m³
